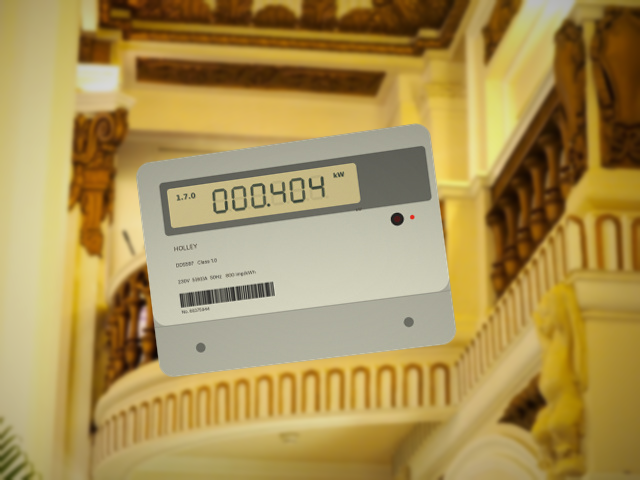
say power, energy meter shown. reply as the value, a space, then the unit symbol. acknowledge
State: 0.404 kW
